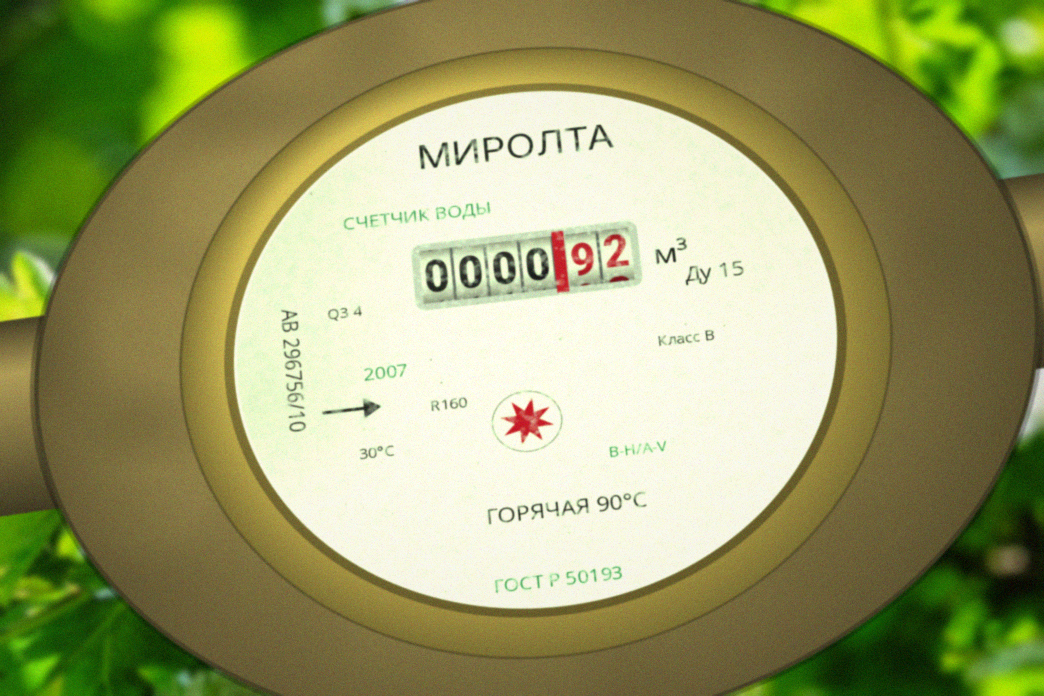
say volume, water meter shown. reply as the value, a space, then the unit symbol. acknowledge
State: 0.92 m³
